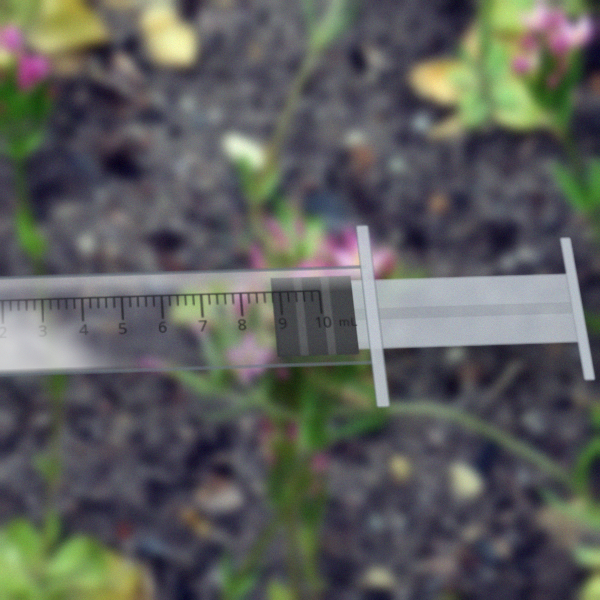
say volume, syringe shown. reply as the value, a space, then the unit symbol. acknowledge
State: 8.8 mL
